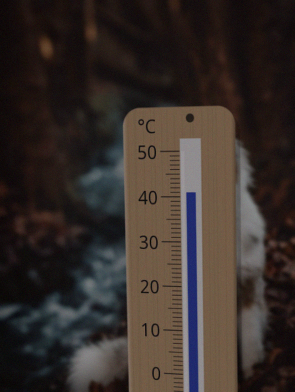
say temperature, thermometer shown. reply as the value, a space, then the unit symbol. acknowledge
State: 41 °C
